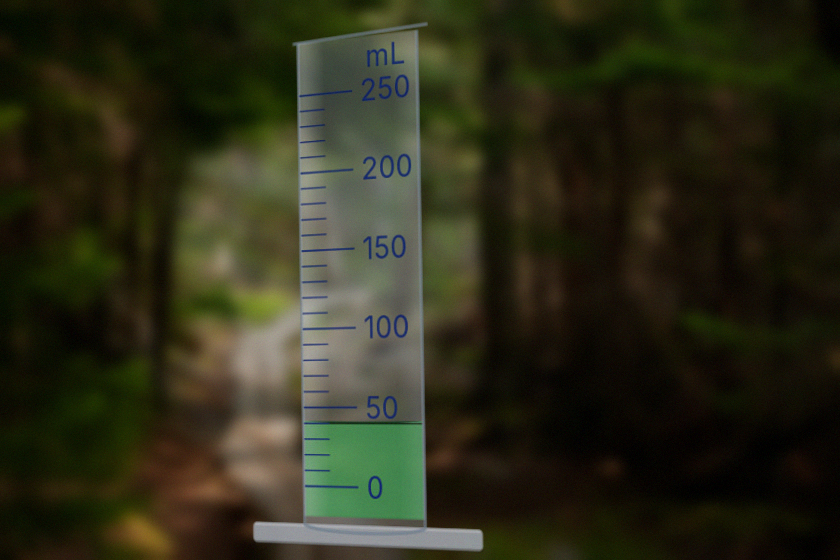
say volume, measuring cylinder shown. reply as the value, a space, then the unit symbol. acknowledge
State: 40 mL
